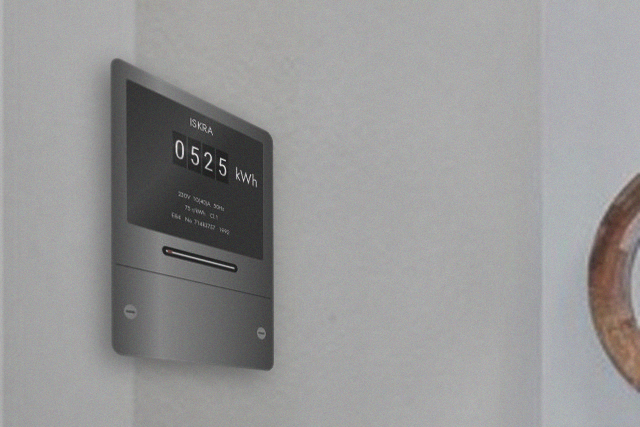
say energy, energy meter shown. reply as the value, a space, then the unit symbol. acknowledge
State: 525 kWh
